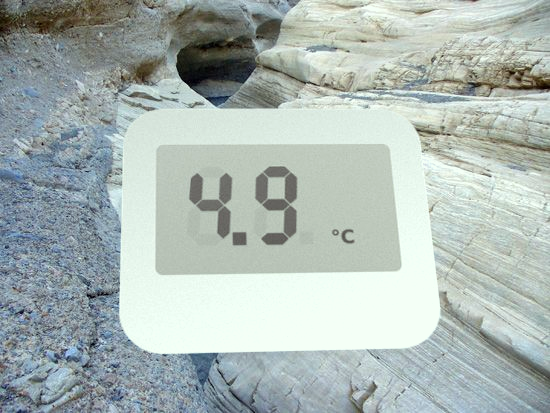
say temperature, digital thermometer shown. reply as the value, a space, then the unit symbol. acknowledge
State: 4.9 °C
